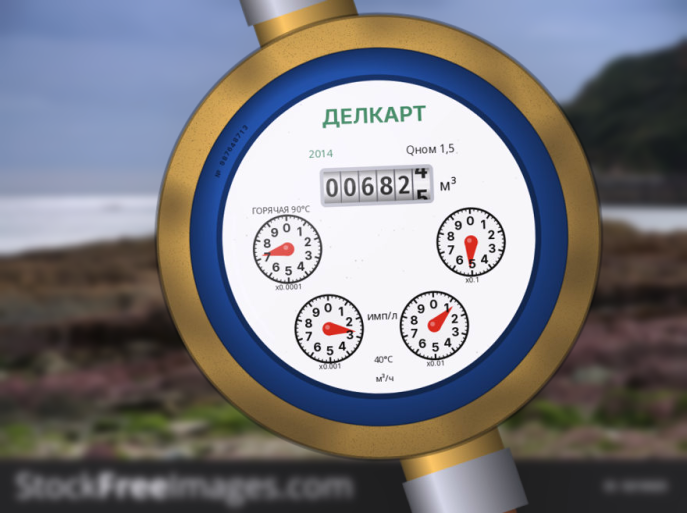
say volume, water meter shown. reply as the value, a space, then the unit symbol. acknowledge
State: 6824.5127 m³
